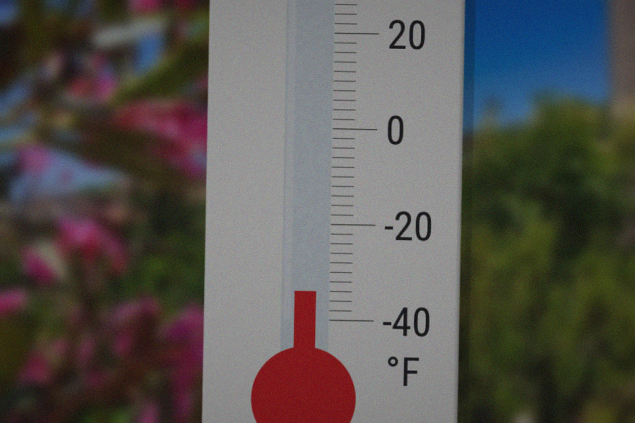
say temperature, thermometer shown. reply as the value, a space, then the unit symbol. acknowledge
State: -34 °F
